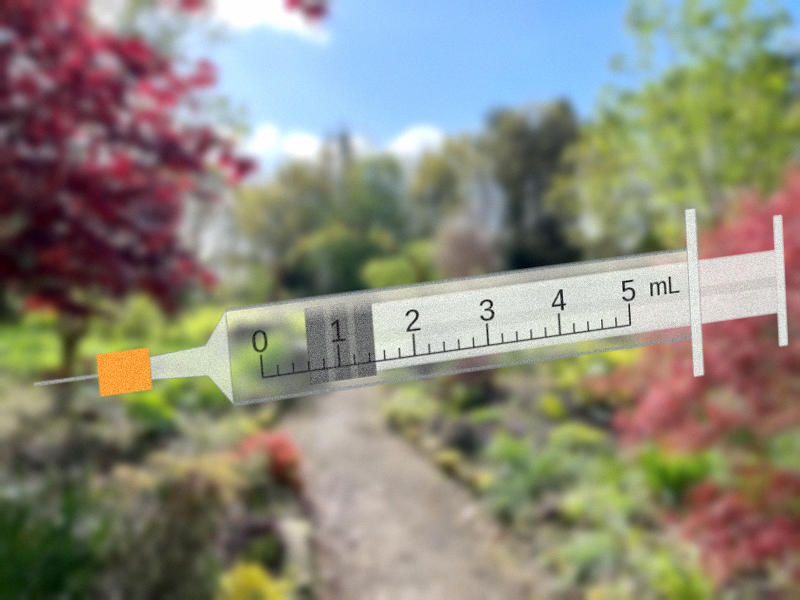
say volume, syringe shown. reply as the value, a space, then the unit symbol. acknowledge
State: 0.6 mL
